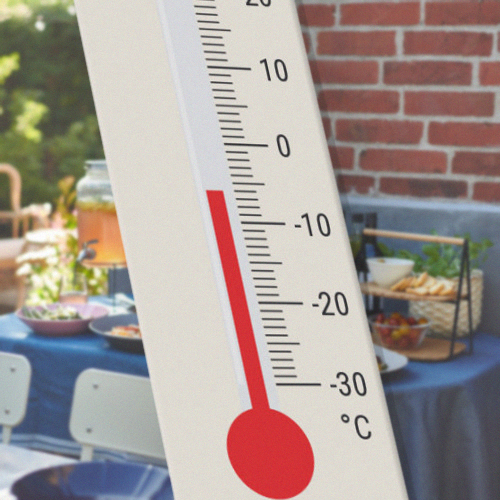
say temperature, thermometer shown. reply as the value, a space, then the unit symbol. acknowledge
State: -6 °C
